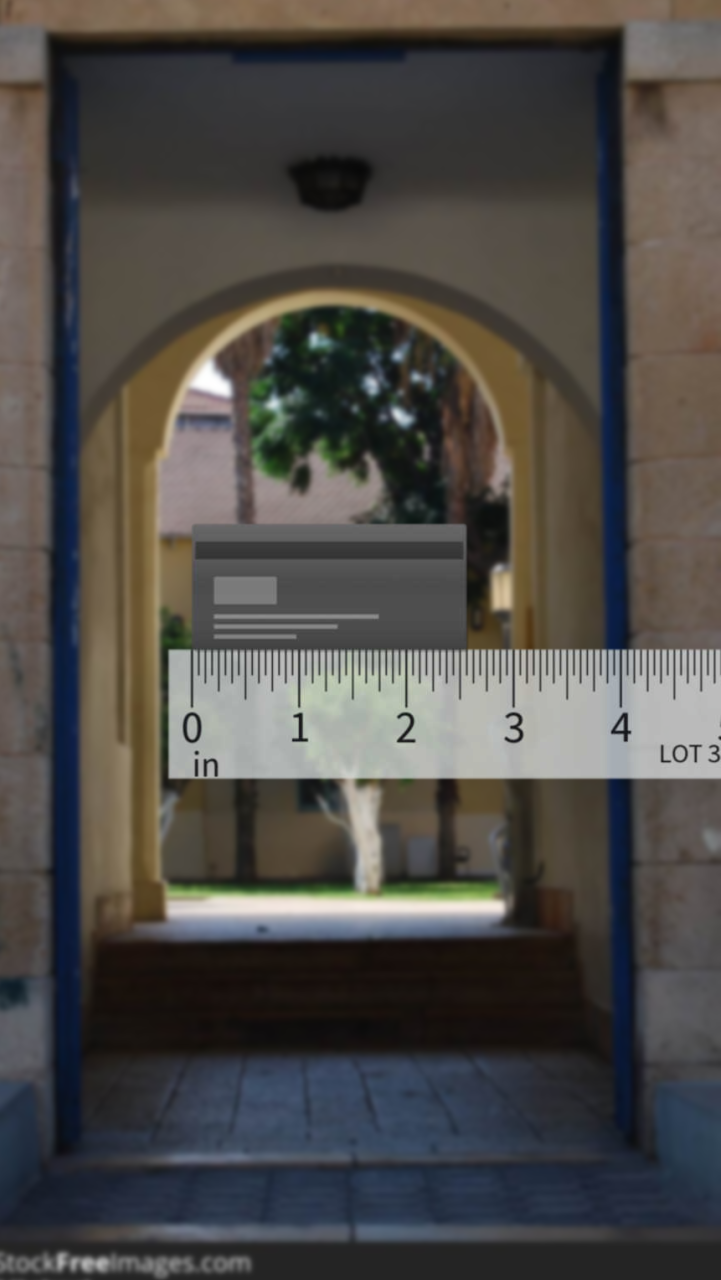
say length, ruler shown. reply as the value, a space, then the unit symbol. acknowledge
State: 2.5625 in
